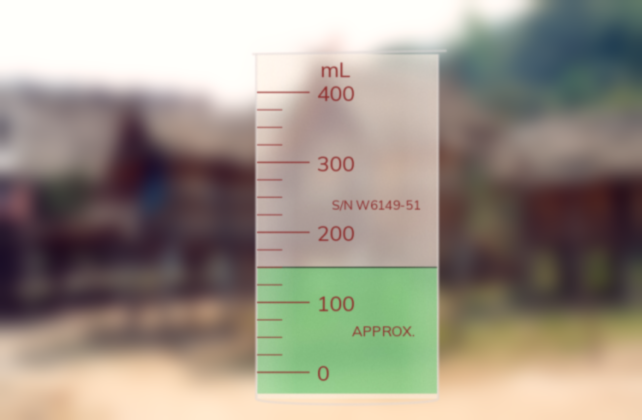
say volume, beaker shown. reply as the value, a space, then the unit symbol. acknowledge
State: 150 mL
